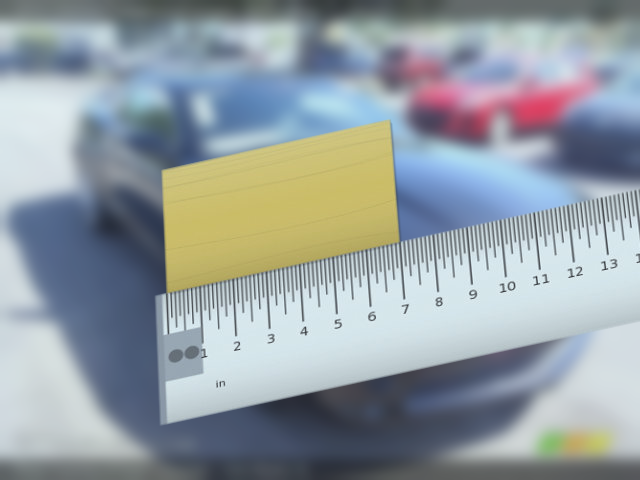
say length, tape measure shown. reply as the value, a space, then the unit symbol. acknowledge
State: 7 in
